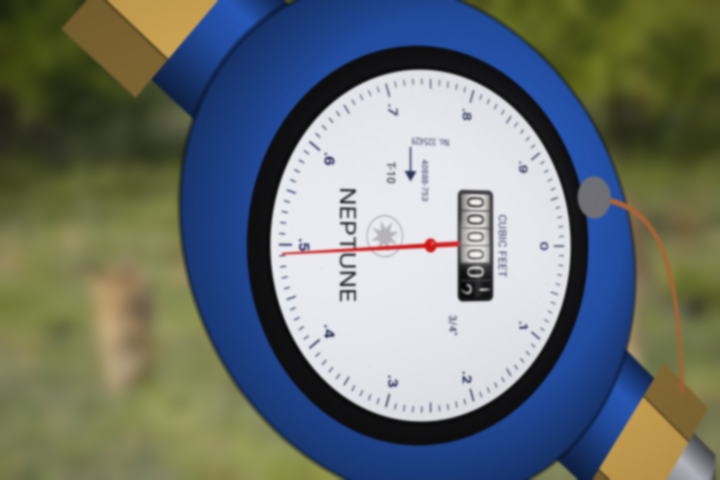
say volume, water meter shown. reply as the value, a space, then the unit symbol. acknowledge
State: 1.49 ft³
